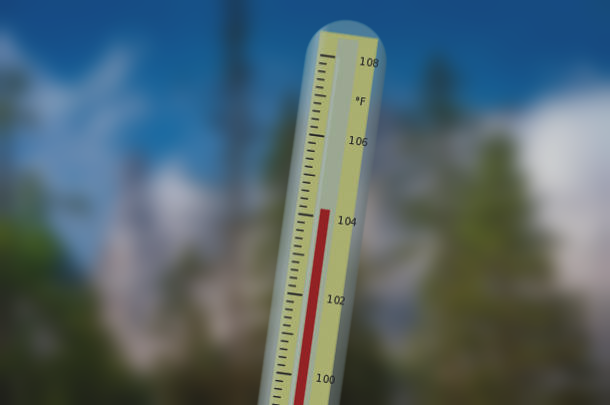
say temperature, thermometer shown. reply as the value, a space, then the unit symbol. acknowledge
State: 104.2 °F
